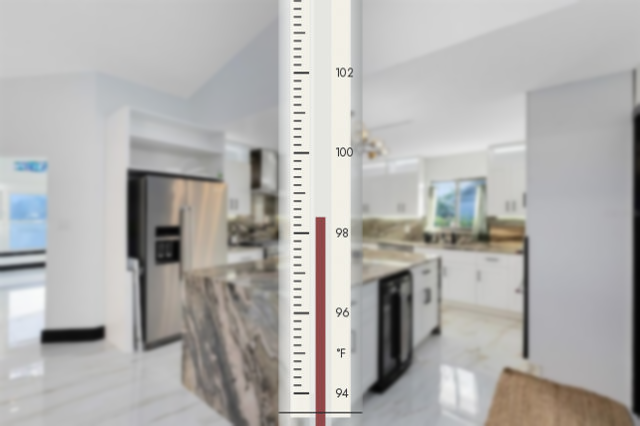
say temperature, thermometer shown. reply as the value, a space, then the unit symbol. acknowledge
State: 98.4 °F
